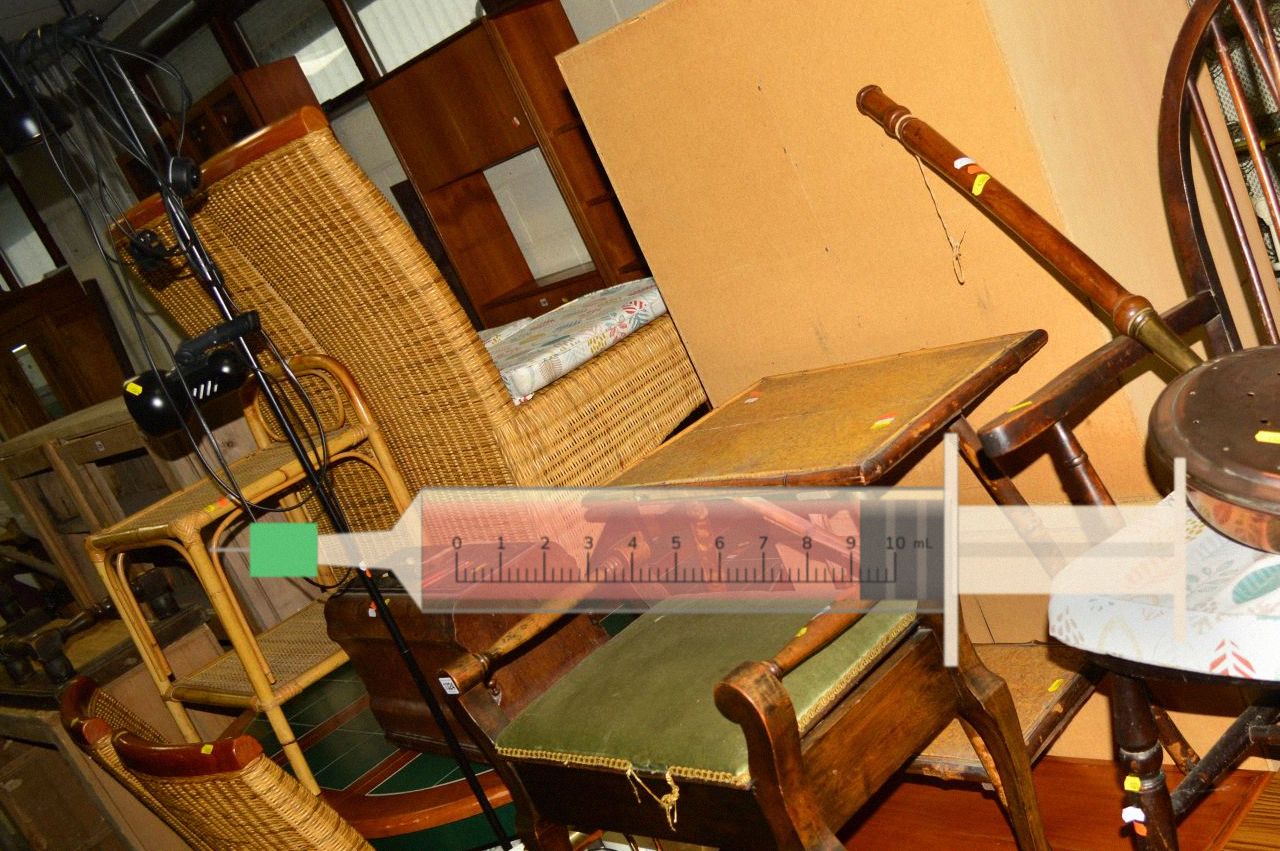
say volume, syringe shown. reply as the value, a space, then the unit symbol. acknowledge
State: 9.2 mL
